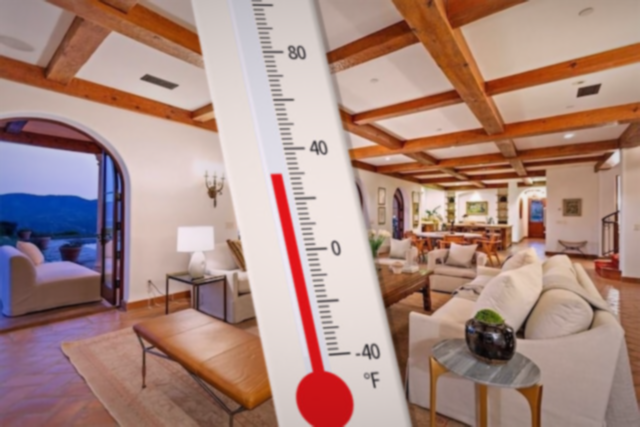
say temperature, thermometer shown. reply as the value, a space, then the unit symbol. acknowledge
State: 30 °F
